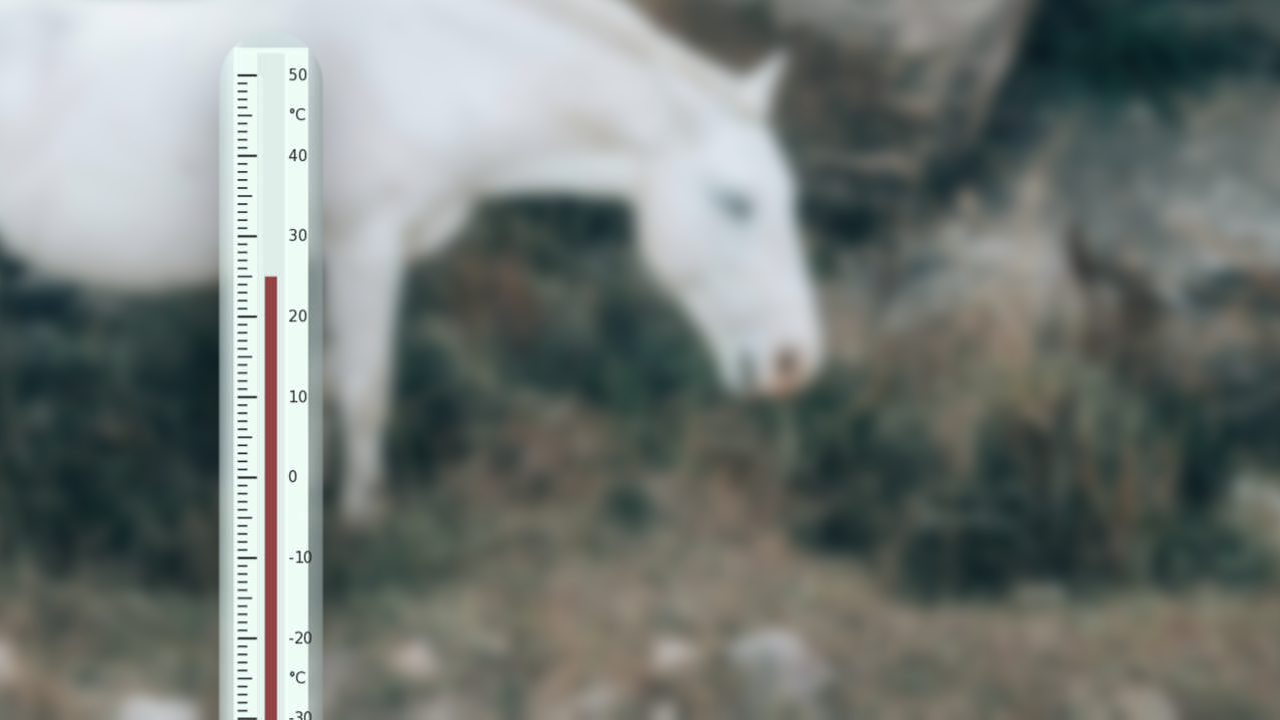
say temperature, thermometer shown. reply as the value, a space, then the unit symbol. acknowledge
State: 25 °C
